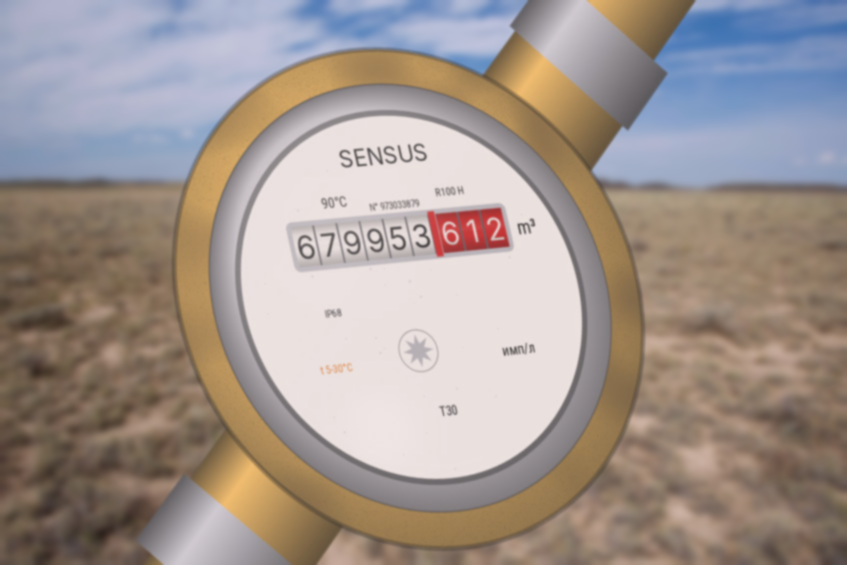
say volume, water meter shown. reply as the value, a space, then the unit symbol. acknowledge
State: 679953.612 m³
